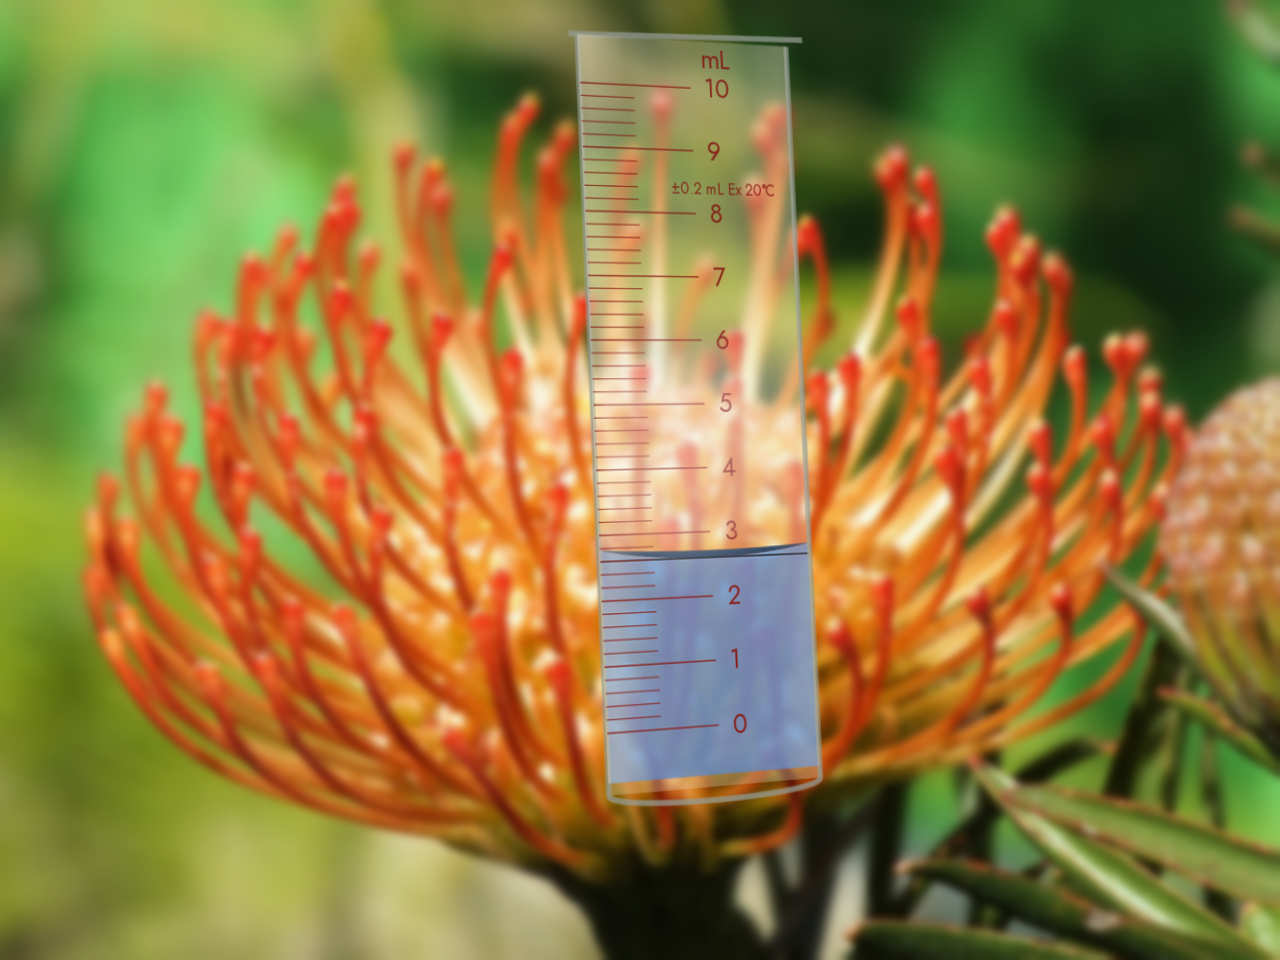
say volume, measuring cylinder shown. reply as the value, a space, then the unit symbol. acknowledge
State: 2.6 mL
